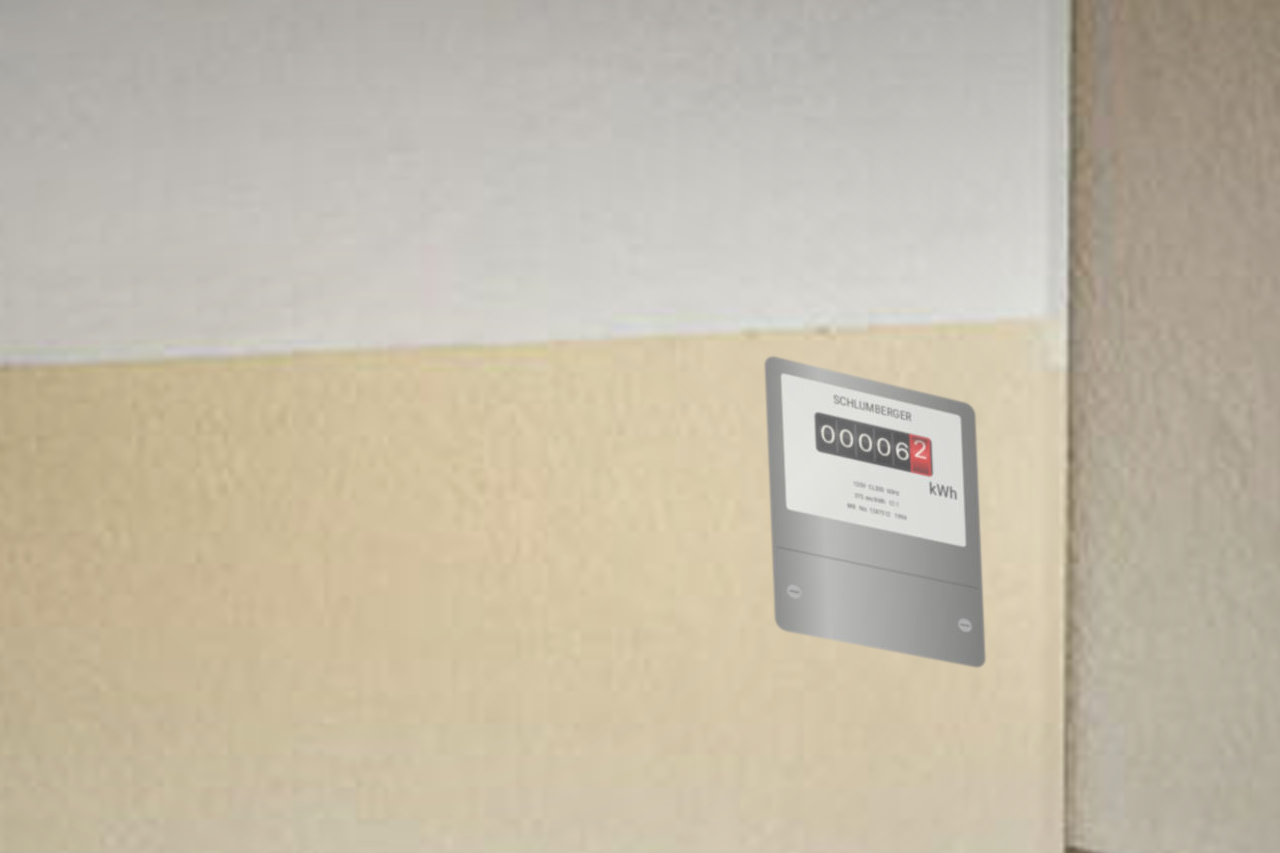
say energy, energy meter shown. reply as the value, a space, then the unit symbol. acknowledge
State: 6.2 kWh
